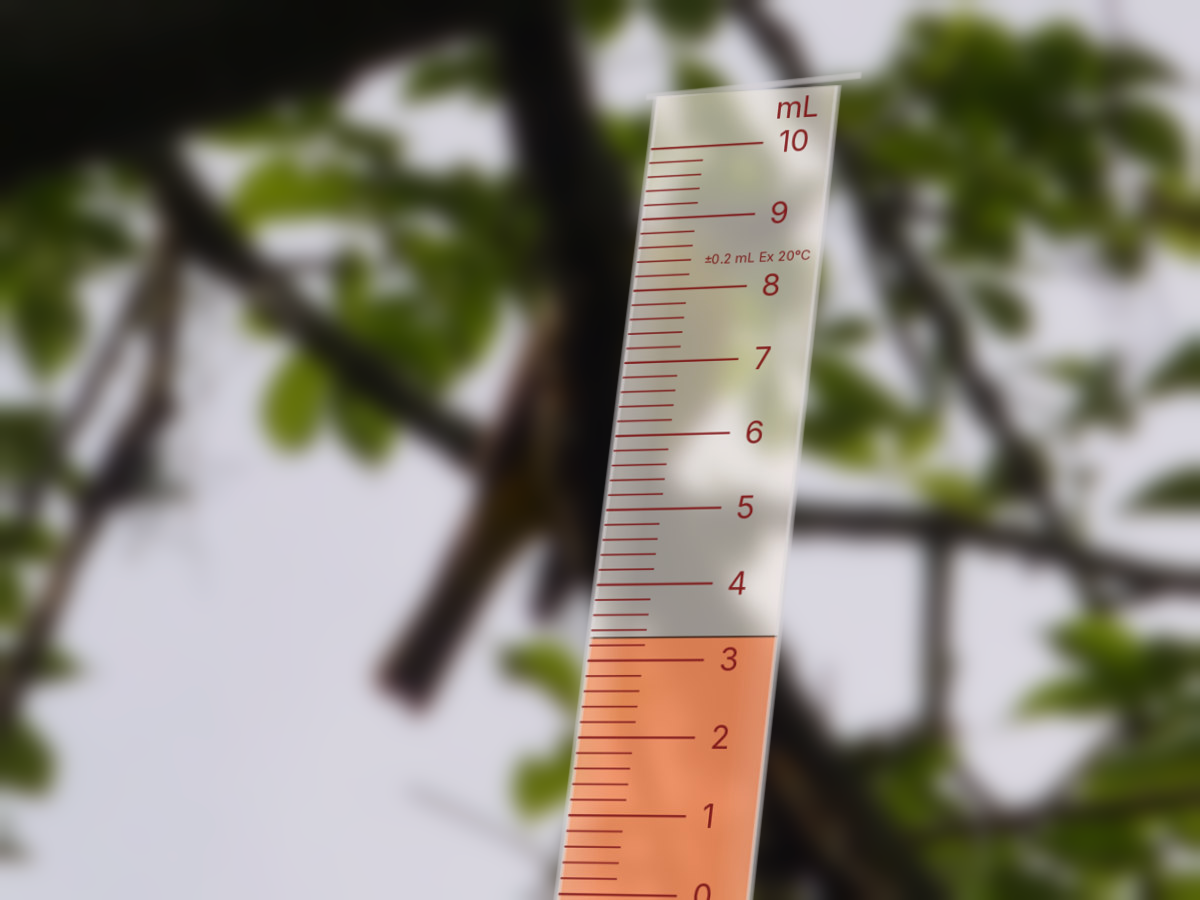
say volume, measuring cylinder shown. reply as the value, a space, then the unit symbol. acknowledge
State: 3.3 mL
